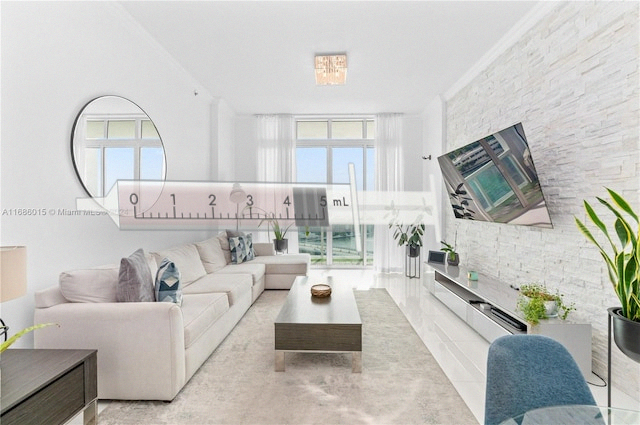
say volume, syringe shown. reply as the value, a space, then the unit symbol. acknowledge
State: 4.2 mL
